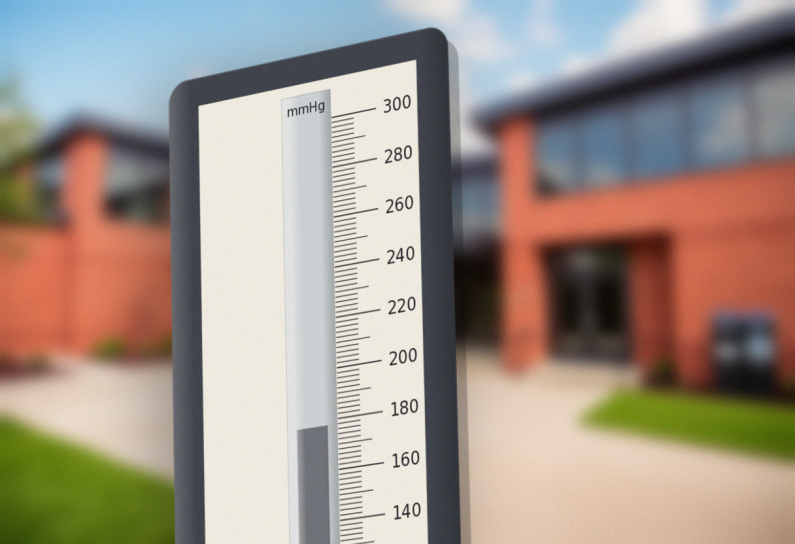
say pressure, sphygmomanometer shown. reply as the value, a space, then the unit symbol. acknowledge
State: 178 mmHg
